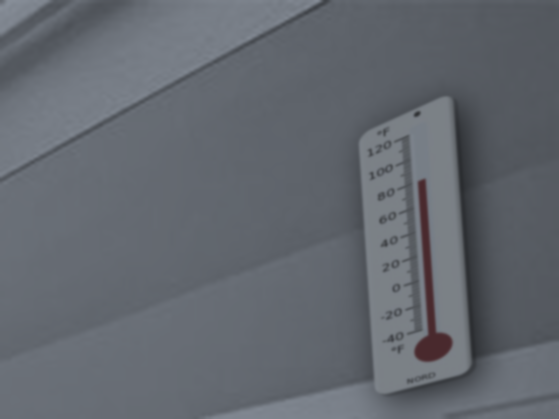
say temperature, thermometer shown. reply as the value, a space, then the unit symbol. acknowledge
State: 80 °F
